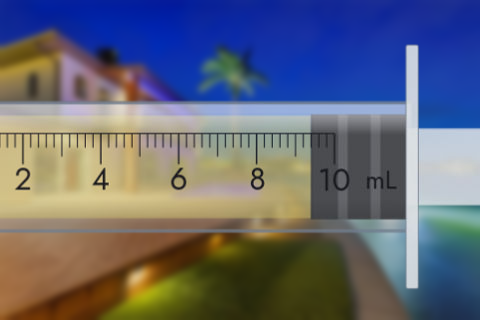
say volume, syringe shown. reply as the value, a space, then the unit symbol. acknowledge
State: 9.4 mL
